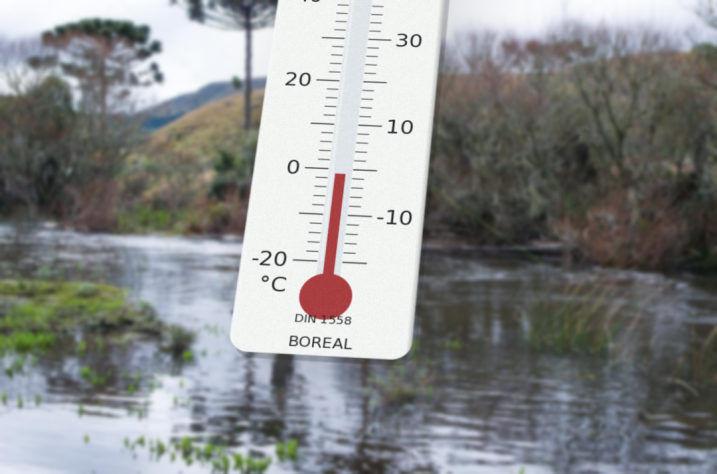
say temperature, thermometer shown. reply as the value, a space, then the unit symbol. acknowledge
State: -1 °C
